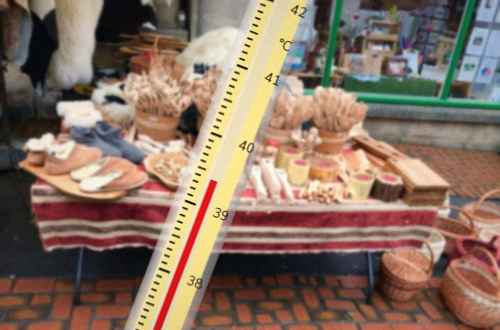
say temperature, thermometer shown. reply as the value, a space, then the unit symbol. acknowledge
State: 39.4 °C
